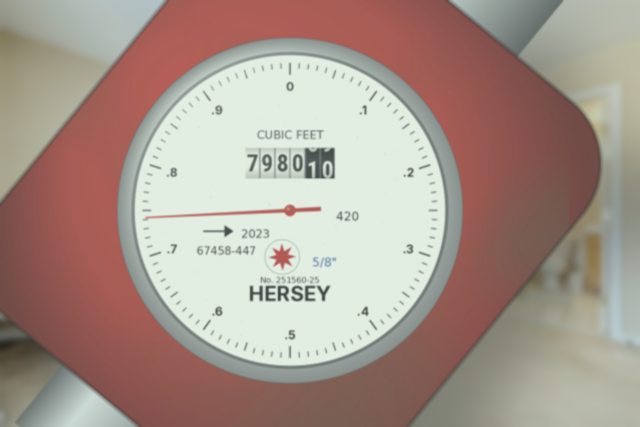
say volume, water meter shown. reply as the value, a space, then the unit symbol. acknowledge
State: 798009.74 ft³
